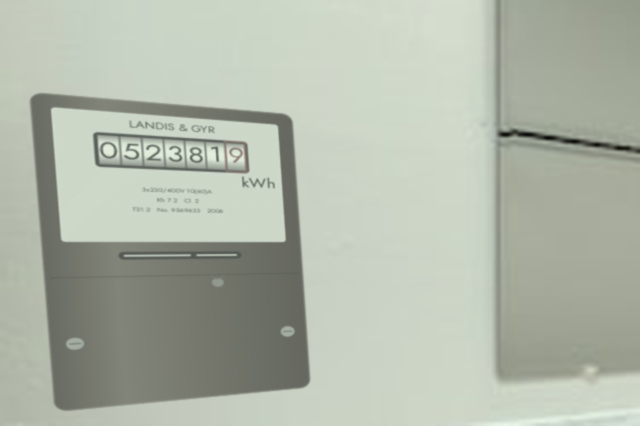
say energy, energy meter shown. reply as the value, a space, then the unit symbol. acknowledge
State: 52381.9 kWh
